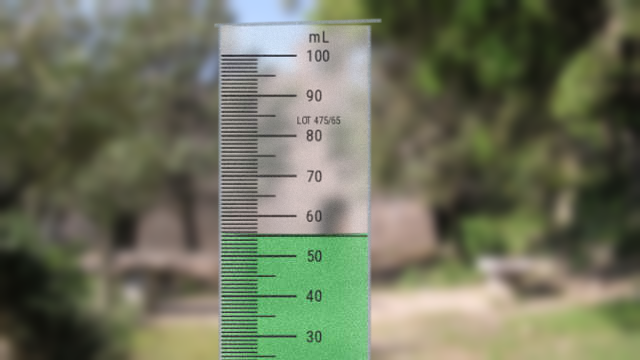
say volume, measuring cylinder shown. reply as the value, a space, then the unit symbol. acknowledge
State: 55 mL
